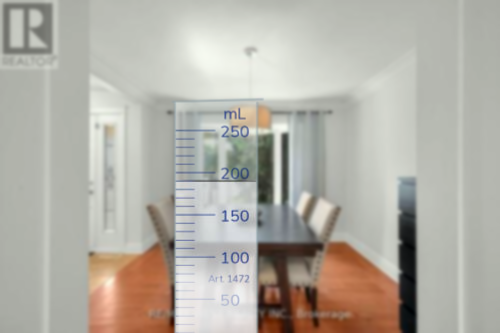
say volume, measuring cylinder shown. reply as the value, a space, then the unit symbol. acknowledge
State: 190 mL
